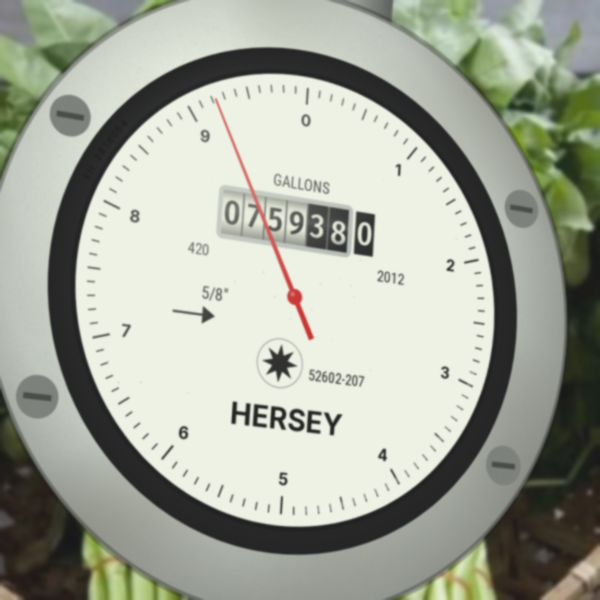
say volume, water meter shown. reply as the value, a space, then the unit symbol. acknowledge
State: 759379.2 gal
